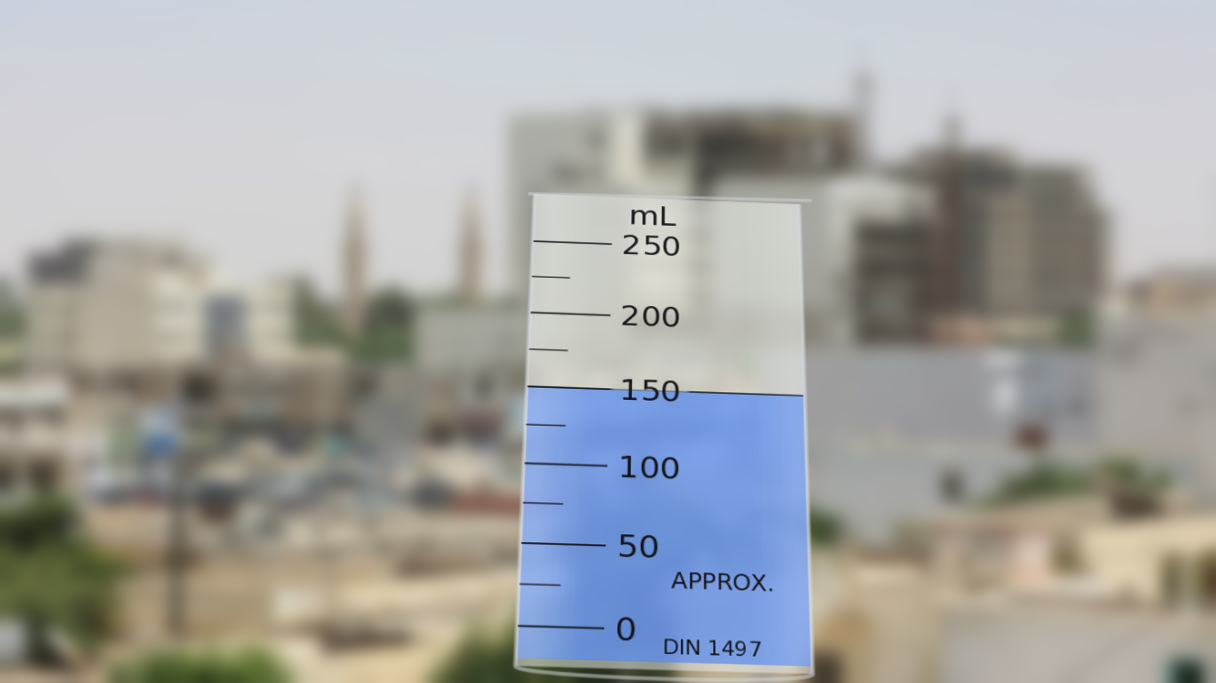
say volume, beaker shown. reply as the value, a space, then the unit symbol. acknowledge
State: 150 mL
